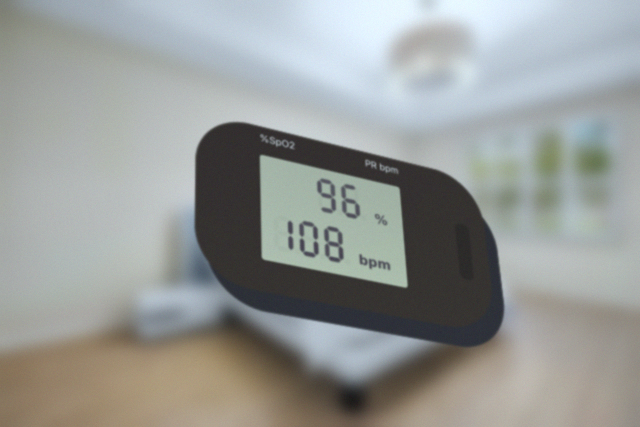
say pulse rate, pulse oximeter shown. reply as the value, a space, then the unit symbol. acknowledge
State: 108 bpm
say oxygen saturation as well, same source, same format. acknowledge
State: 96 %
